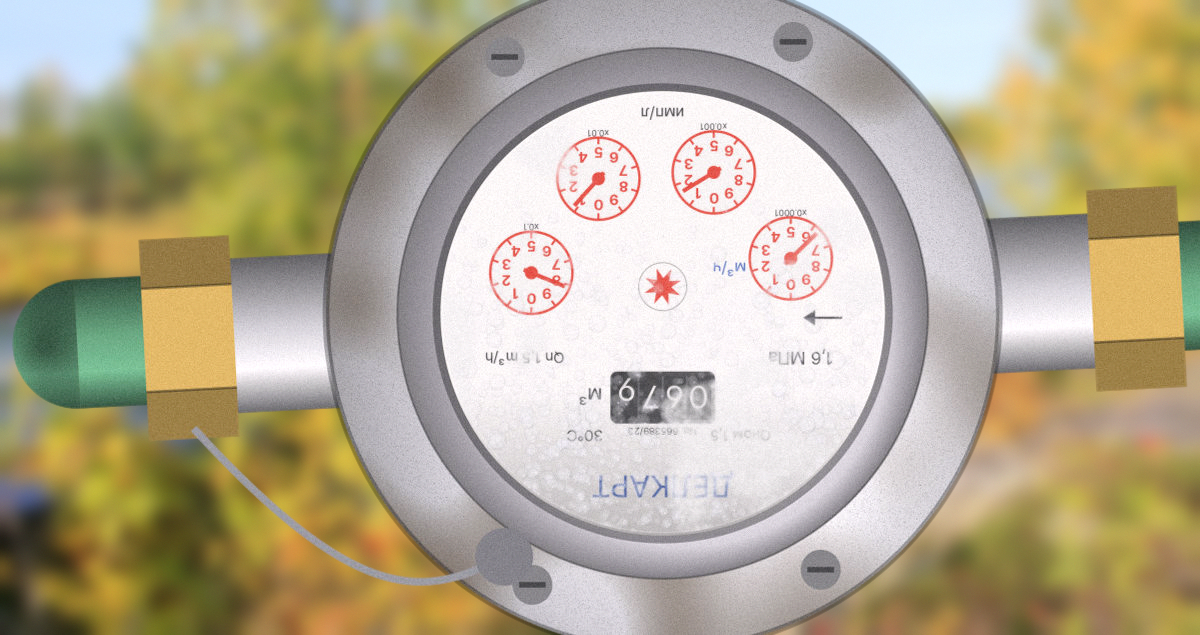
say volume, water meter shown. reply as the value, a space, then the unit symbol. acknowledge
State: 678.8116 m³
